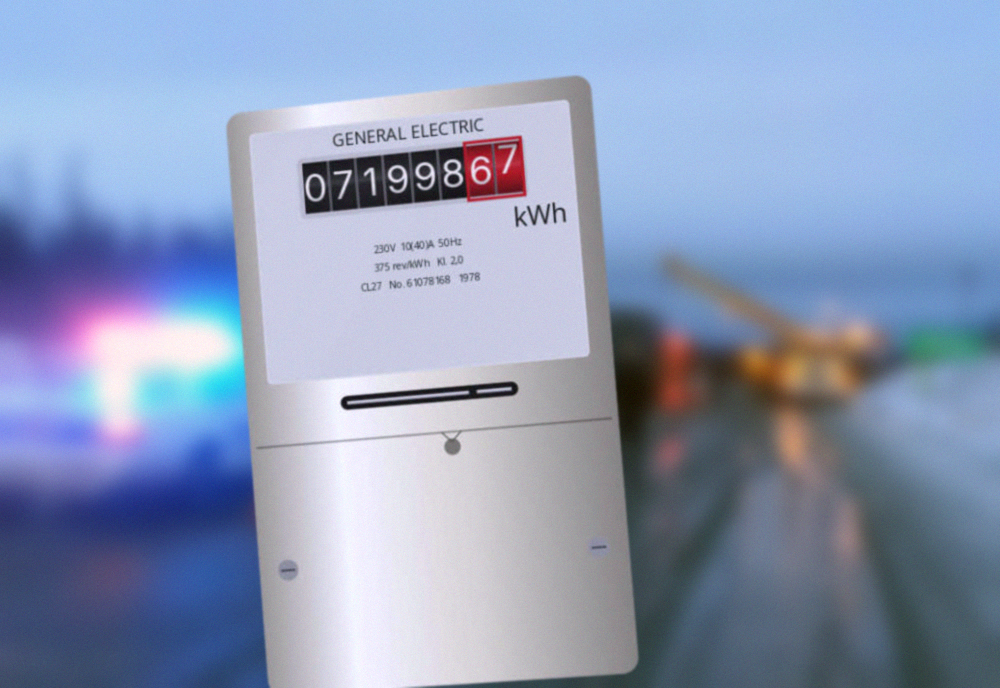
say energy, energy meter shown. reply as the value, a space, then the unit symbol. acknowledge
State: 71998.67 kWh
